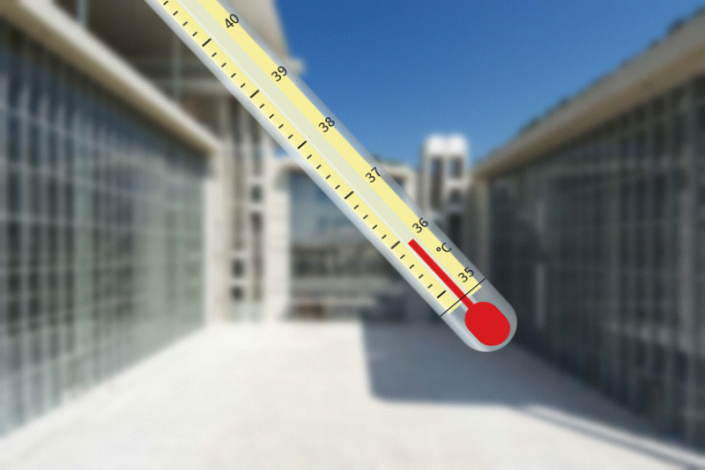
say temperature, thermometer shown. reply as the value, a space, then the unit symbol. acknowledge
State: 35.9 °C
